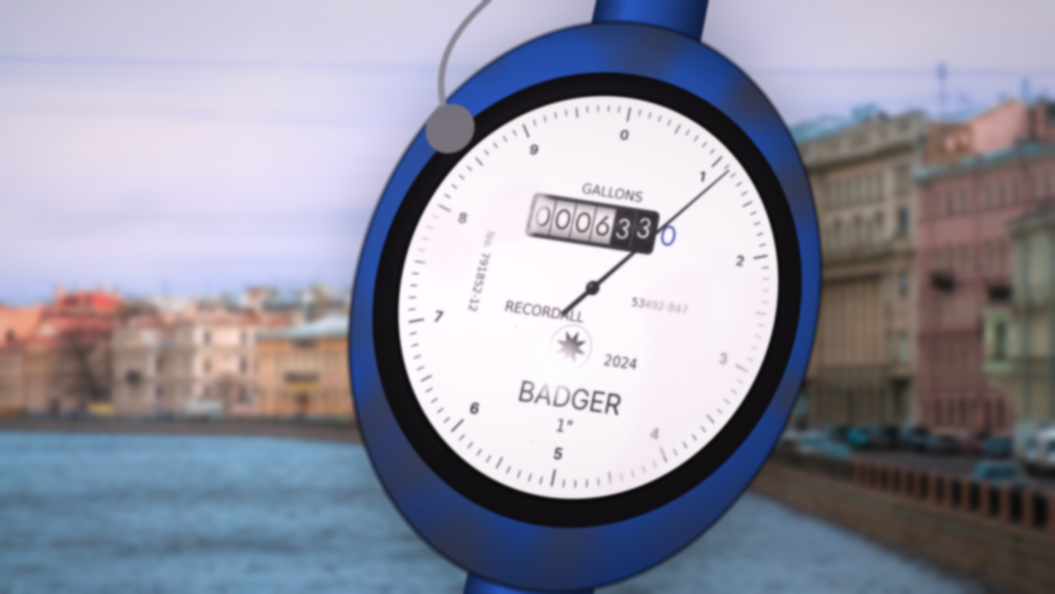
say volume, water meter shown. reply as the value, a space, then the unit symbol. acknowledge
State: 6331.1 gal
